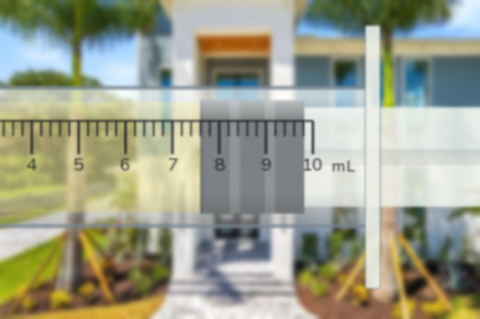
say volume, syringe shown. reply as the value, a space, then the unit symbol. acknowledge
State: 7.6 mL
